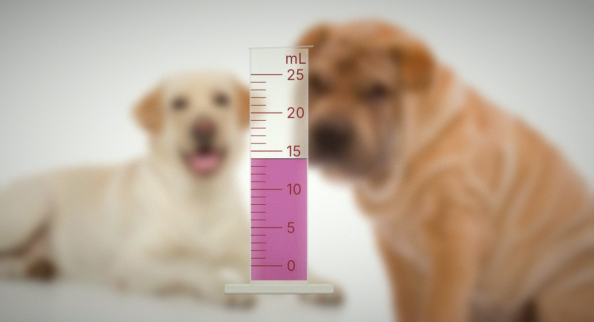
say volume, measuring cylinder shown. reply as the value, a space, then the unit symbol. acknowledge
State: 14 mL
